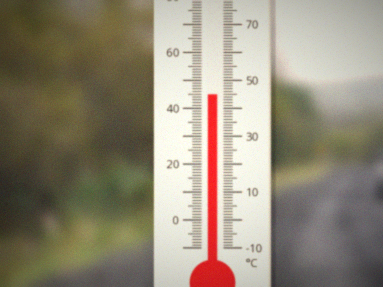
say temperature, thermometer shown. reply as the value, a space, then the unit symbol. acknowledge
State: 45 °C
